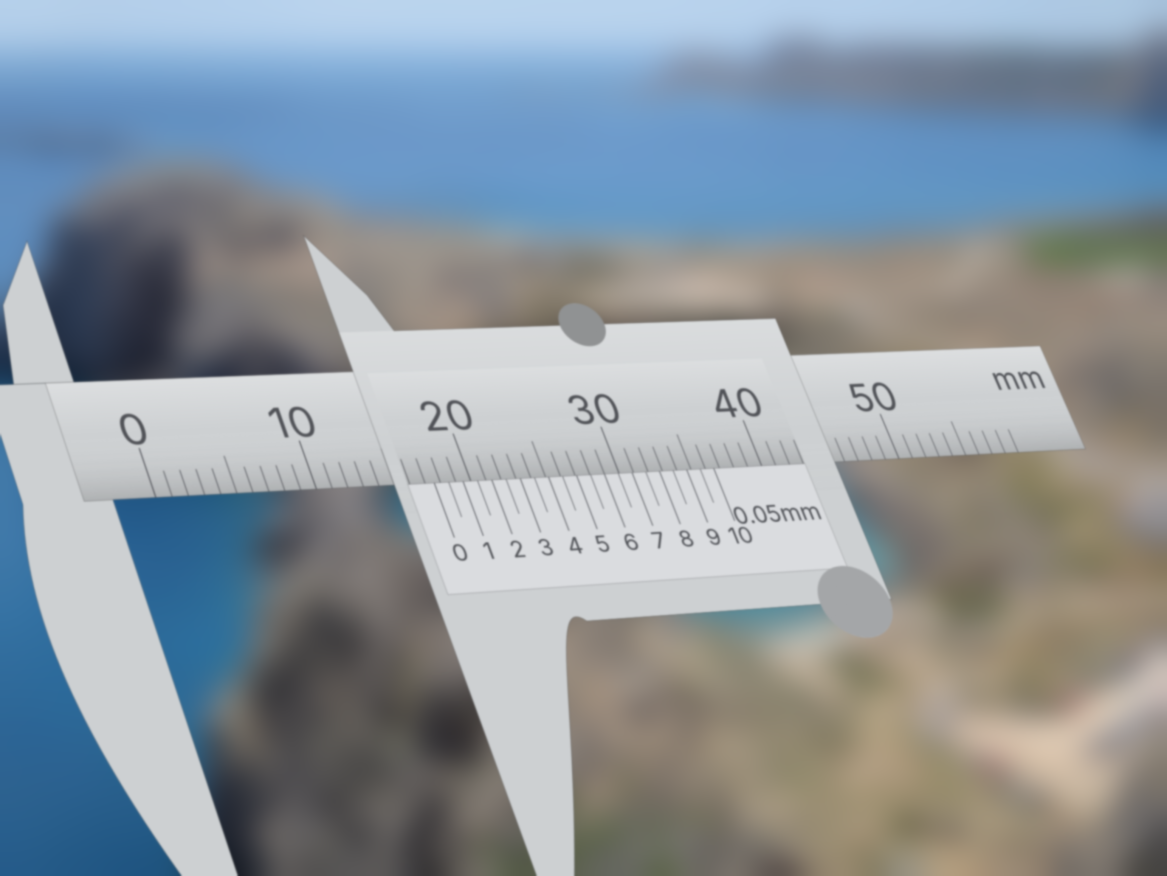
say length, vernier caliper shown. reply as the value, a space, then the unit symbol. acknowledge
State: 17.6 mm
